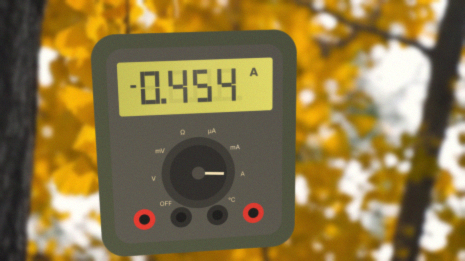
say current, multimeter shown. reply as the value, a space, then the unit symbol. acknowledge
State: -0.454 A
